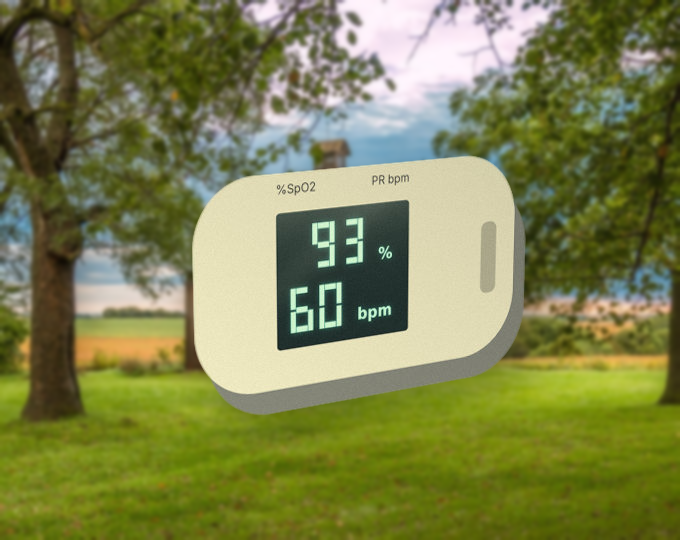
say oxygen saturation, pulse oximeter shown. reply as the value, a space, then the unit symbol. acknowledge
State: 93 %
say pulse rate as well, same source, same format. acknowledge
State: 60 bpm
